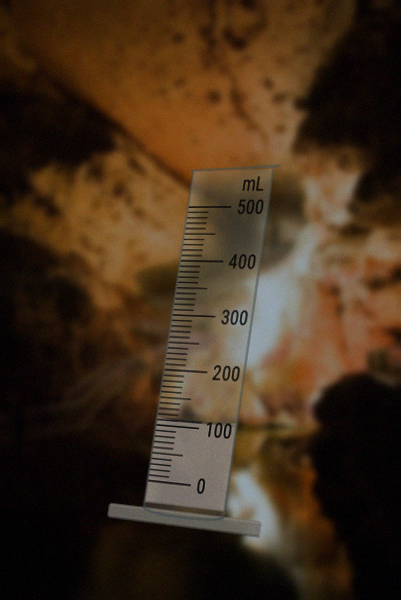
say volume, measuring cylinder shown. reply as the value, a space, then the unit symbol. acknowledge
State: 110 mL
